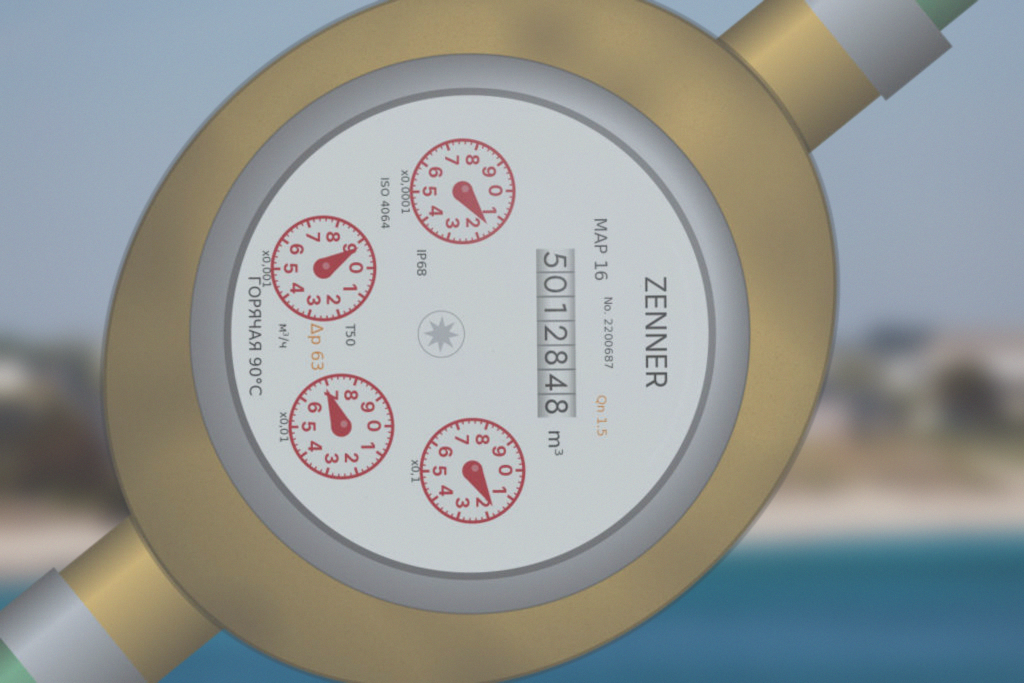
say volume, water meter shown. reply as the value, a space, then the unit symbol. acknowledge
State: 5012848.1691 m³
